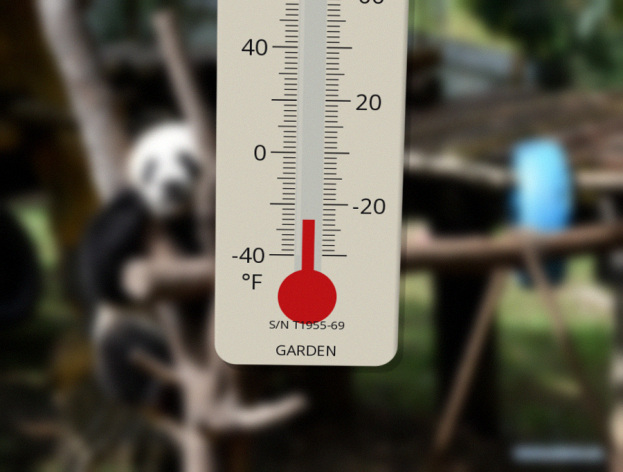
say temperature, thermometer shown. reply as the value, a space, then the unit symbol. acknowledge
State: -26 °F
